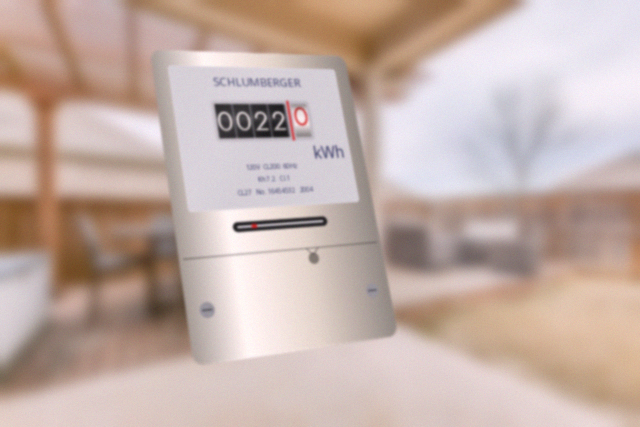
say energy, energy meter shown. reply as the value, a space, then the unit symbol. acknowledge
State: 22.0 kWh
